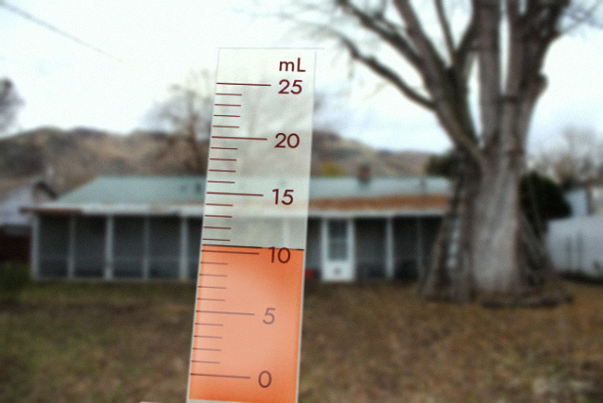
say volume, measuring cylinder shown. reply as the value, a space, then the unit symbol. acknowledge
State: 10.5 mL
